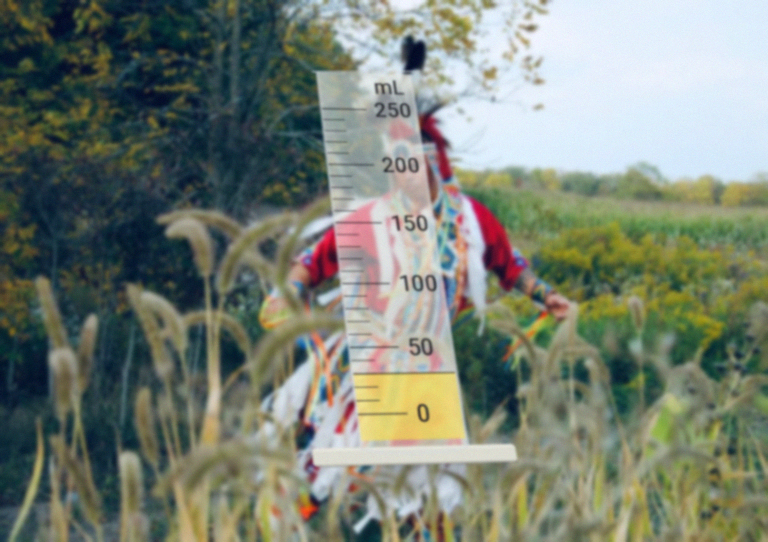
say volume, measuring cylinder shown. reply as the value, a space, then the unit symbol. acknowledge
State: 30 mL
